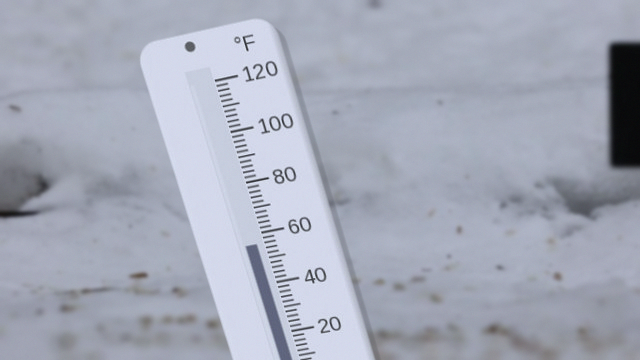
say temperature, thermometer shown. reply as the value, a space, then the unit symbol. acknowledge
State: 56 °F
